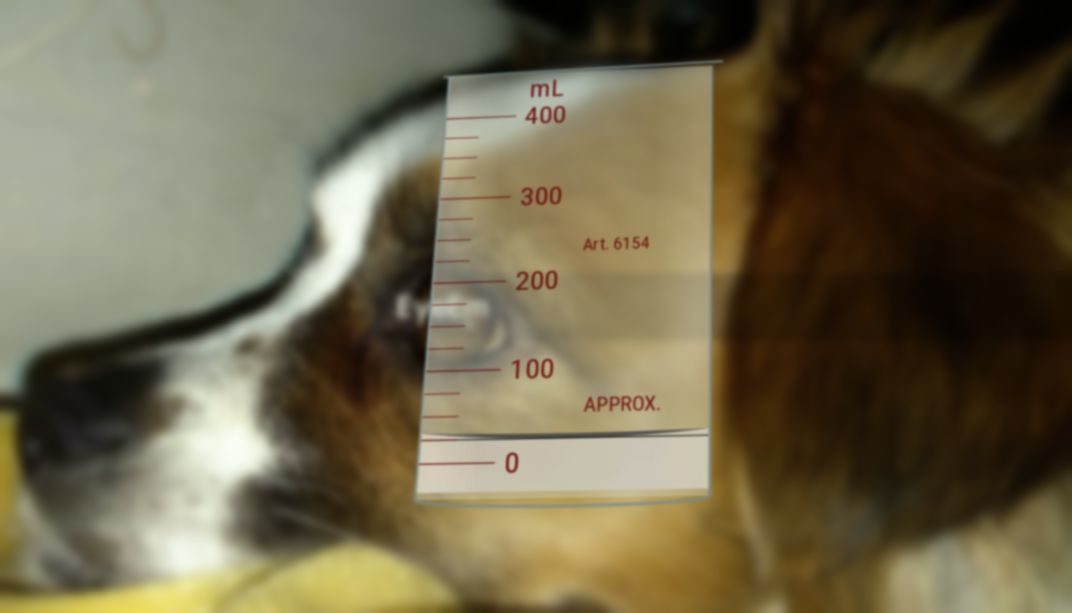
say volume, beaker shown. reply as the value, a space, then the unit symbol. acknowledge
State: 25 mL
